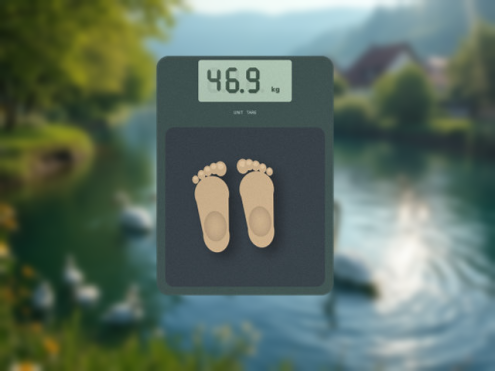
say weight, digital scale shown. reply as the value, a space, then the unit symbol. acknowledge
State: 46.9 kg
